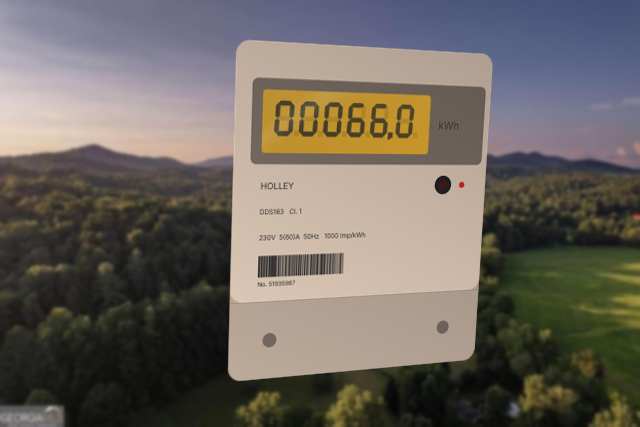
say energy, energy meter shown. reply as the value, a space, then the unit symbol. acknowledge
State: 66.0 kWh
